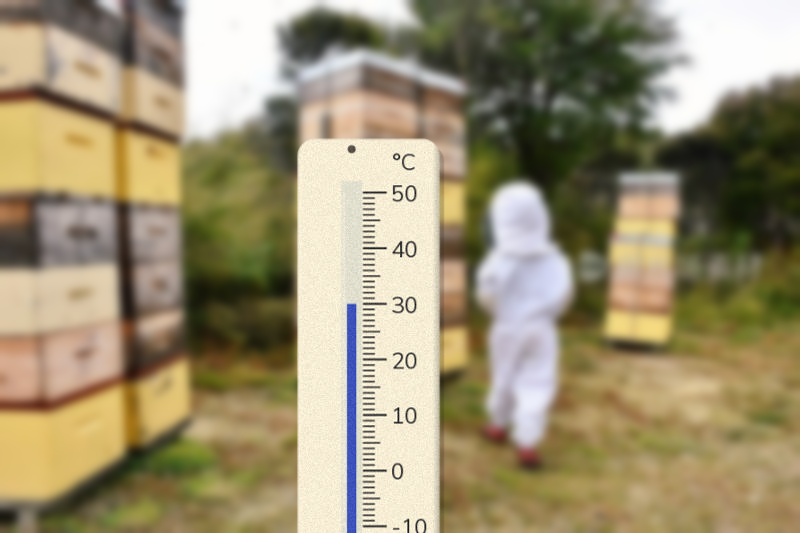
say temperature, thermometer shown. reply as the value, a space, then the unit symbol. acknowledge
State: 30 °C
